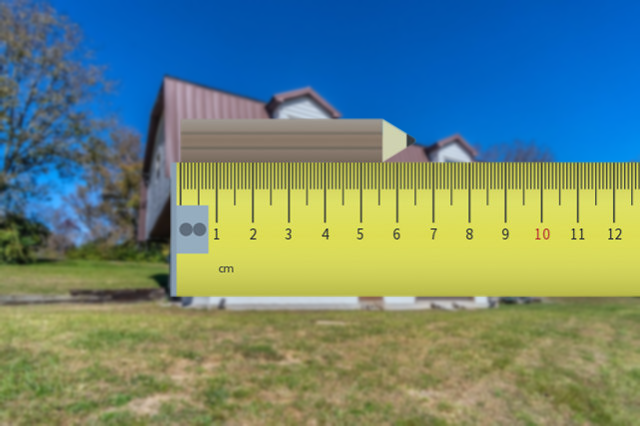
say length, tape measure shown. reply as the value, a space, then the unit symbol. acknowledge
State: 6.5 cm
